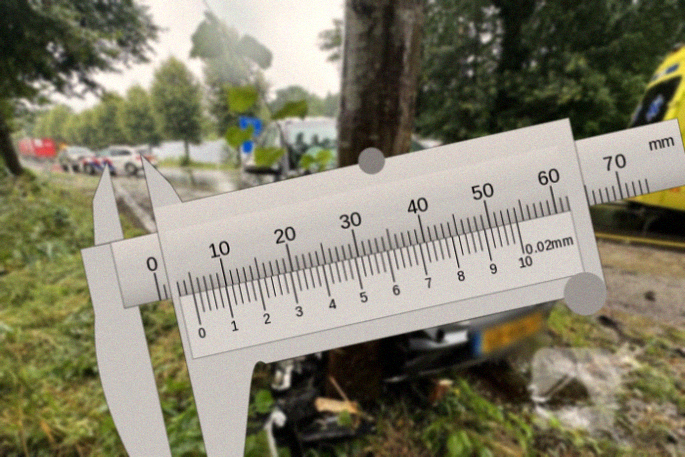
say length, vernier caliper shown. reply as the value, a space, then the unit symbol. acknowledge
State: 5.0 mm
